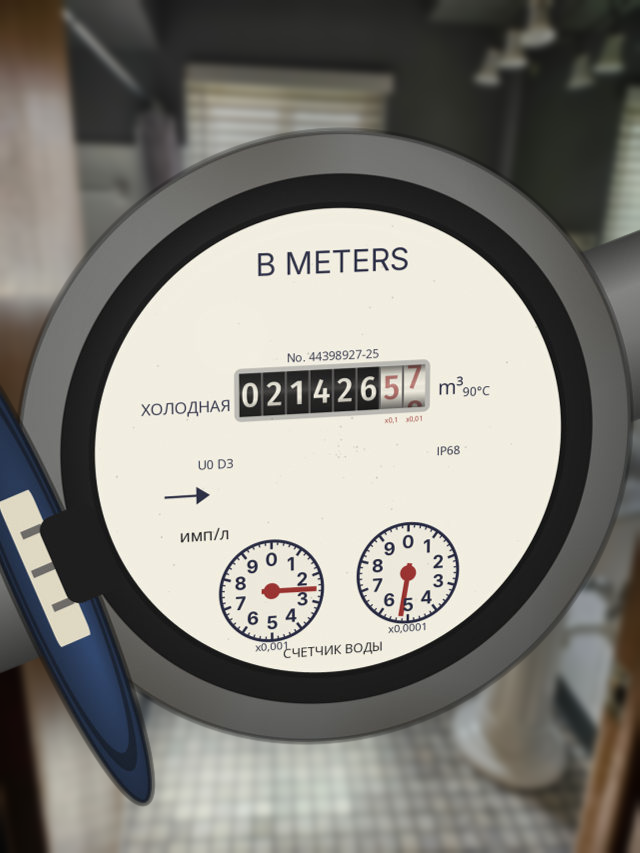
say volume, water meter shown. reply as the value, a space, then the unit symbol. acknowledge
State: 21426.5725 m³
